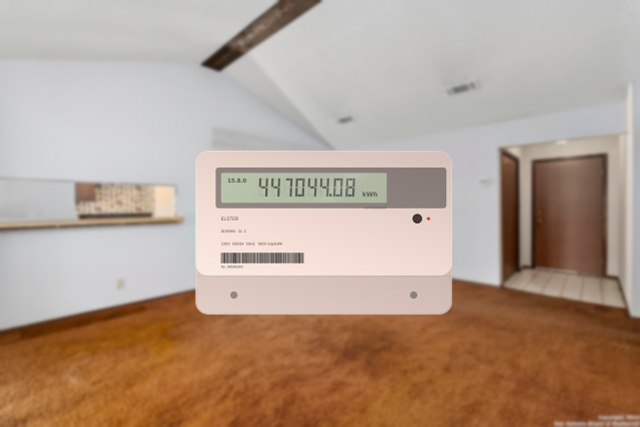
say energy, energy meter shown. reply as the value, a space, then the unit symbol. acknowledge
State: 447044.08 kWh
